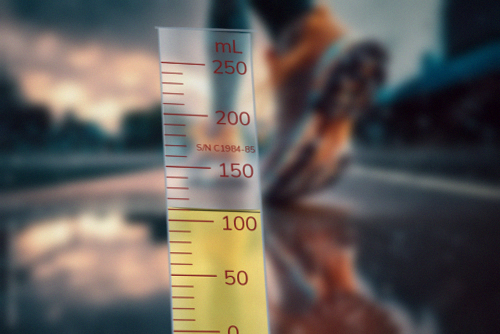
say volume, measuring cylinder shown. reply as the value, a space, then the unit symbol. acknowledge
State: 110 mL
